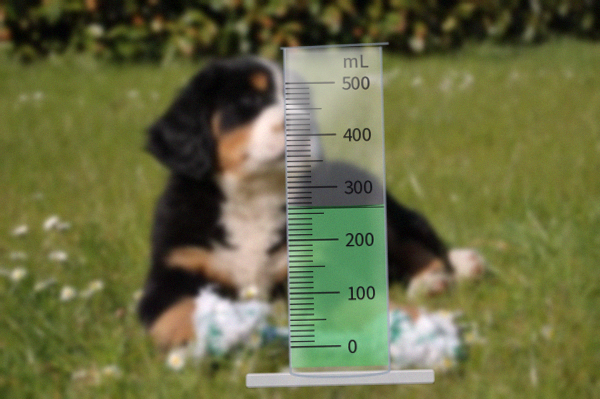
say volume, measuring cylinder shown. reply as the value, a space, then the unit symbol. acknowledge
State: 260 mL
